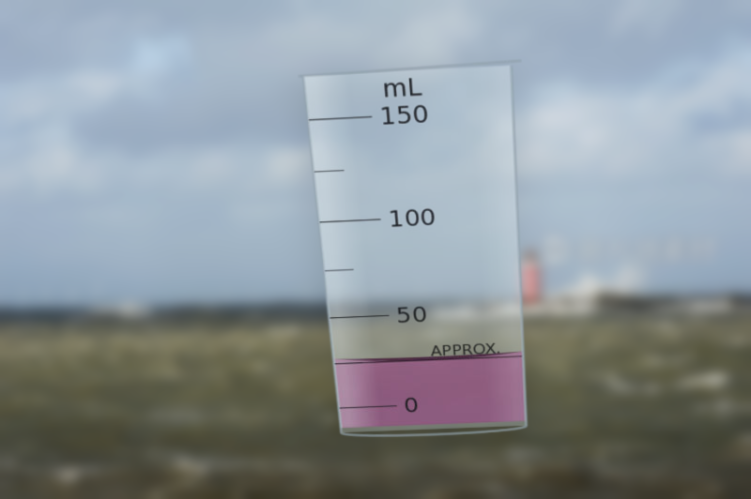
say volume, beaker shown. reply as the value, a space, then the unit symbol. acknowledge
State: 25 mL
